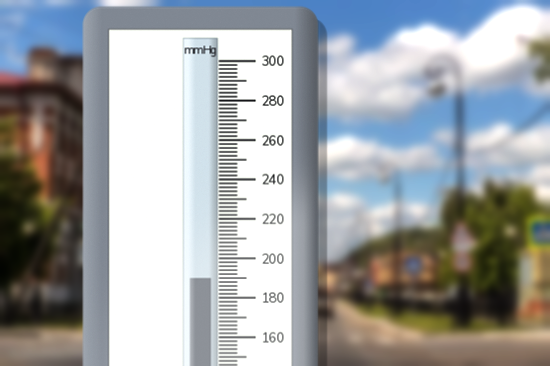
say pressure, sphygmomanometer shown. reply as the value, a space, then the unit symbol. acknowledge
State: 190 mmHg
